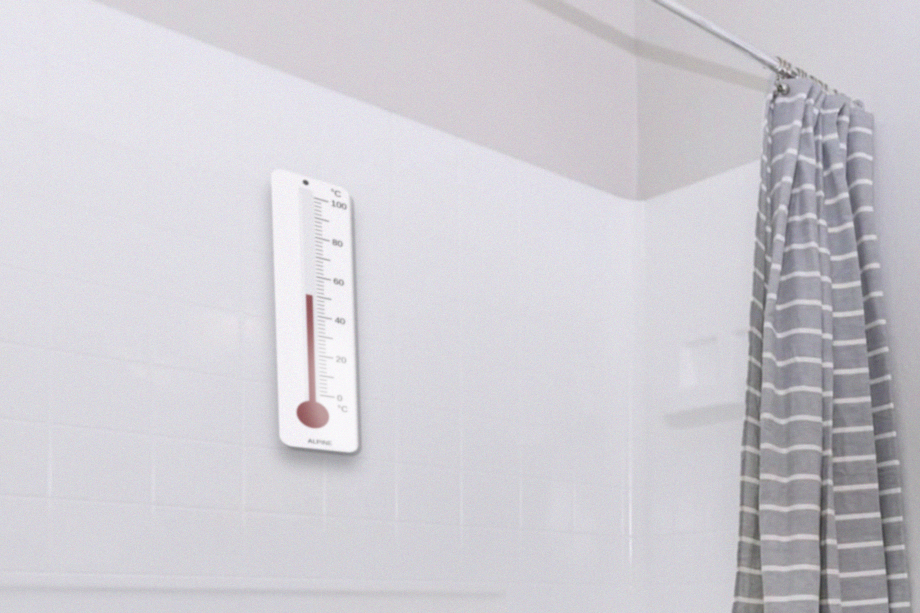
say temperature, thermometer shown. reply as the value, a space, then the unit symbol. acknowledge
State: 50 °C
